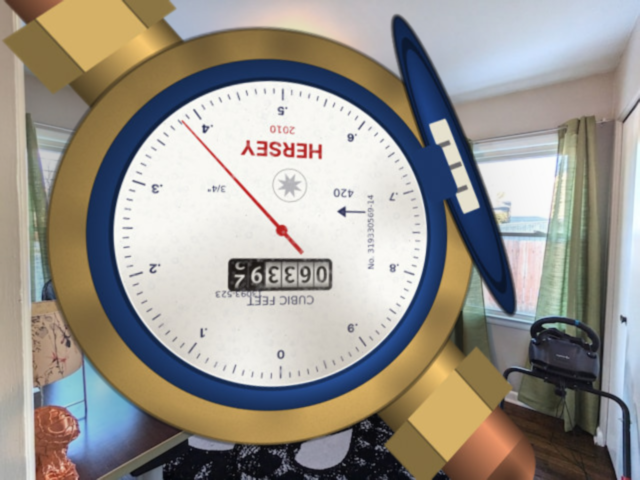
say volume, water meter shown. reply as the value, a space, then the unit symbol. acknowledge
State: 63392.38 ft³
